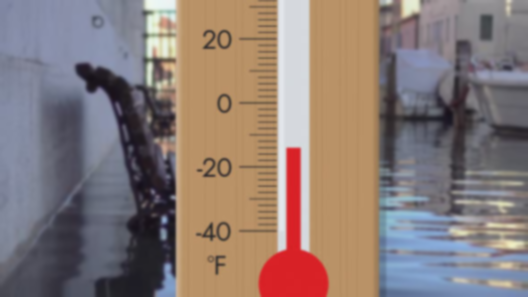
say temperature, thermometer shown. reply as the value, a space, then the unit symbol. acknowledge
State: -14 °F
